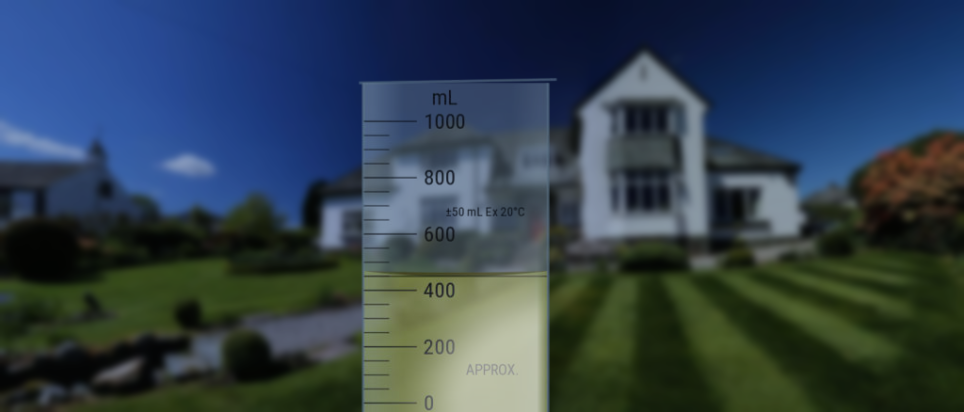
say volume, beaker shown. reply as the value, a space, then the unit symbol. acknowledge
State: 450 mL
